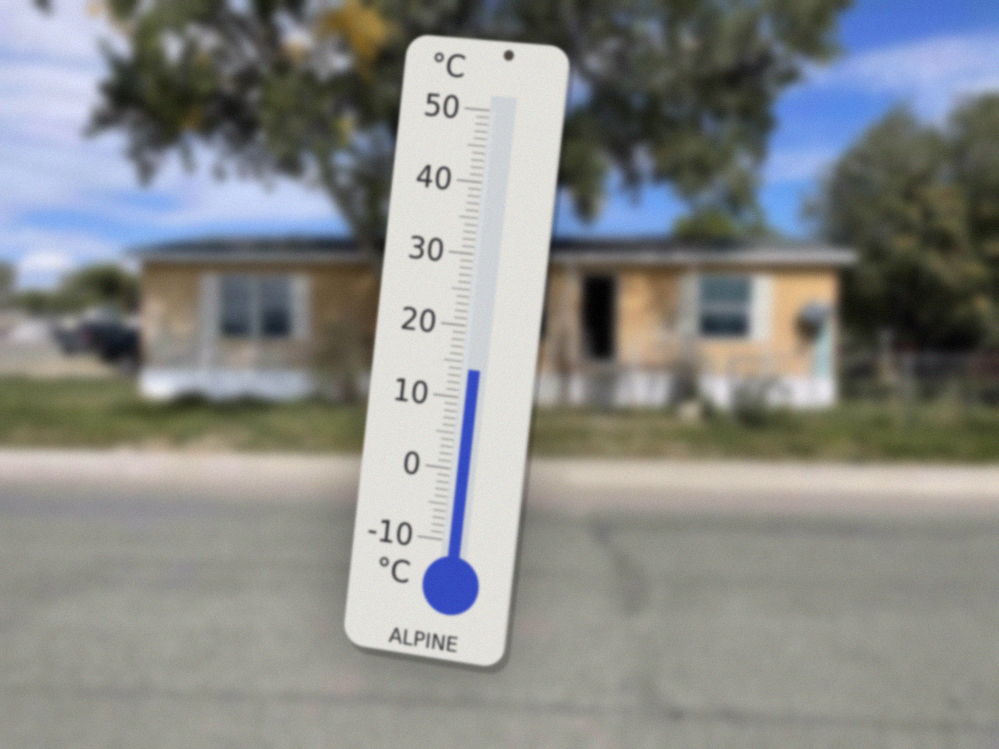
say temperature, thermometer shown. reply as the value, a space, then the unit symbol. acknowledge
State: 14 °C
